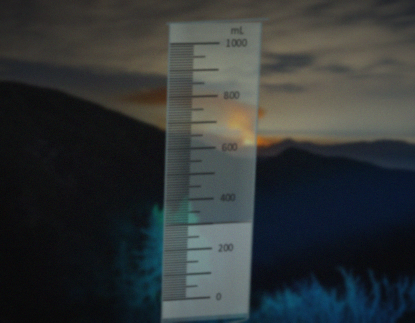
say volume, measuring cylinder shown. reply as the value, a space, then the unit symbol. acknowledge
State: 300 mL
